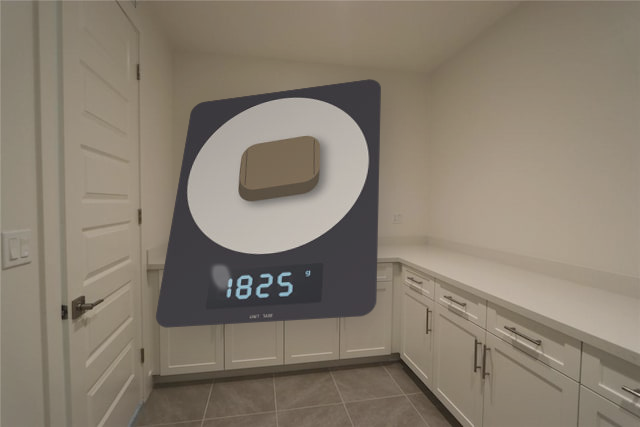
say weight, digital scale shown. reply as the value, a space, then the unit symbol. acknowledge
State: 1825 g
